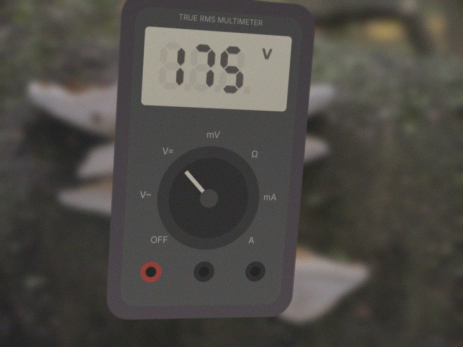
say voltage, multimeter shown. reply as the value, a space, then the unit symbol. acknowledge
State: 175 V
